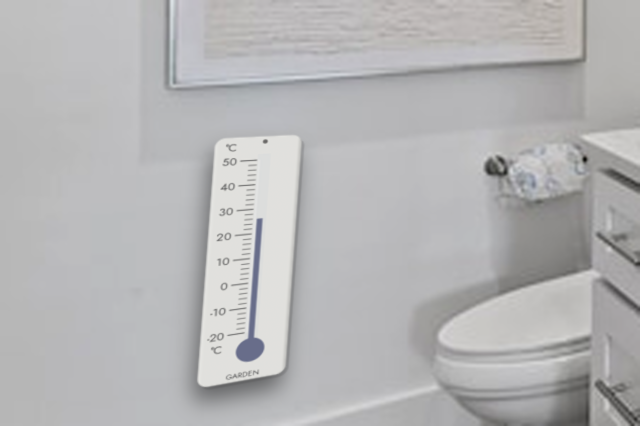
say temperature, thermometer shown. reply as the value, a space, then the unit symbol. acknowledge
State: 26 °C
